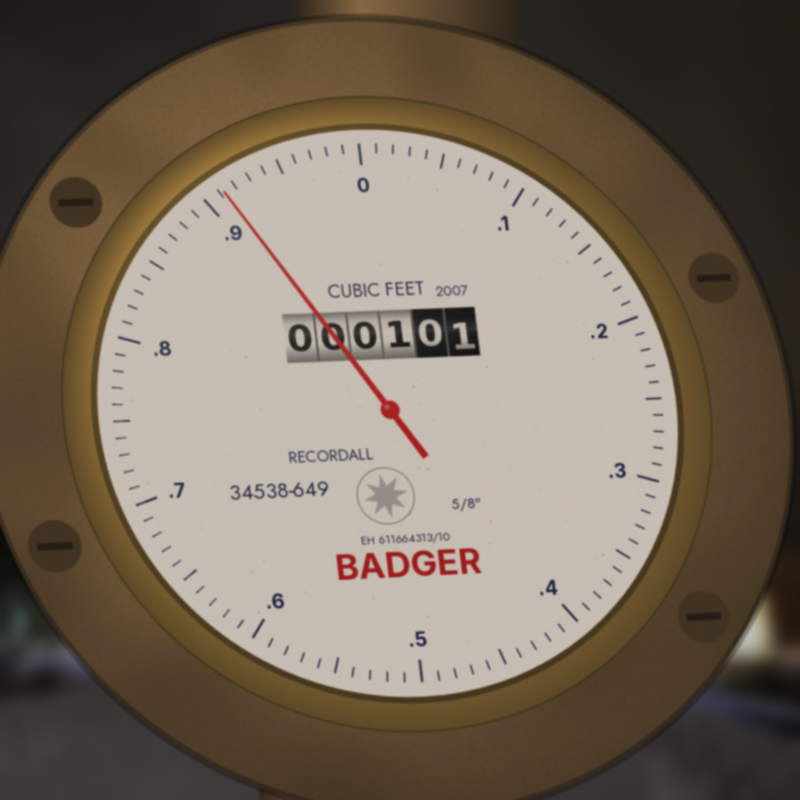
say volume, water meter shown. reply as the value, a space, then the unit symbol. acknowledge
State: 100.91 ft³
